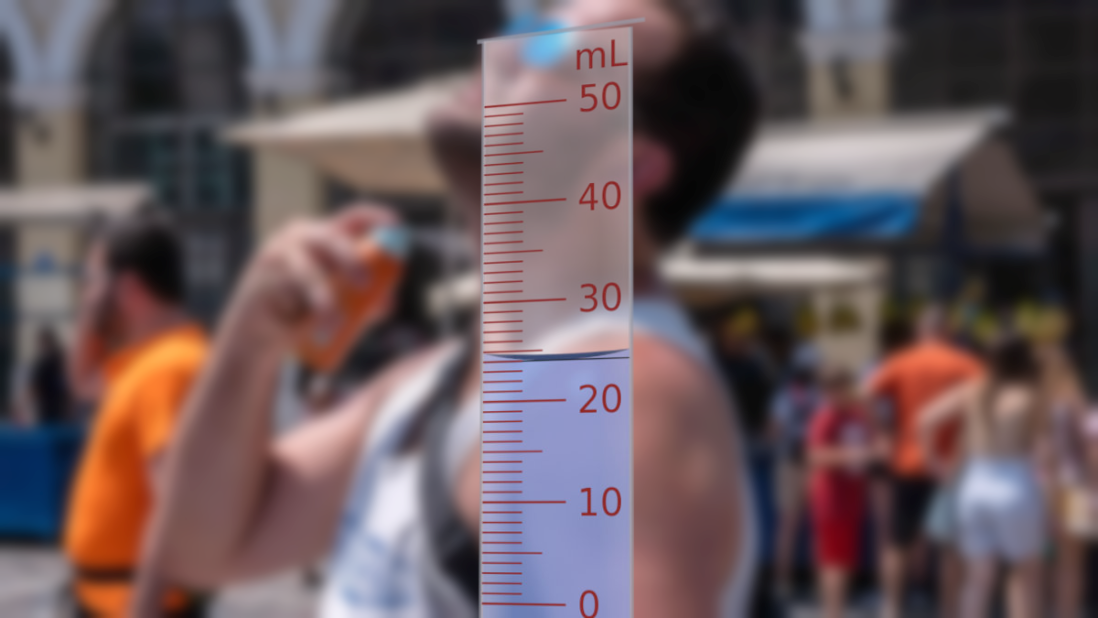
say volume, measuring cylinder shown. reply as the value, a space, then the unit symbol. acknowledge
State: 24 mL
